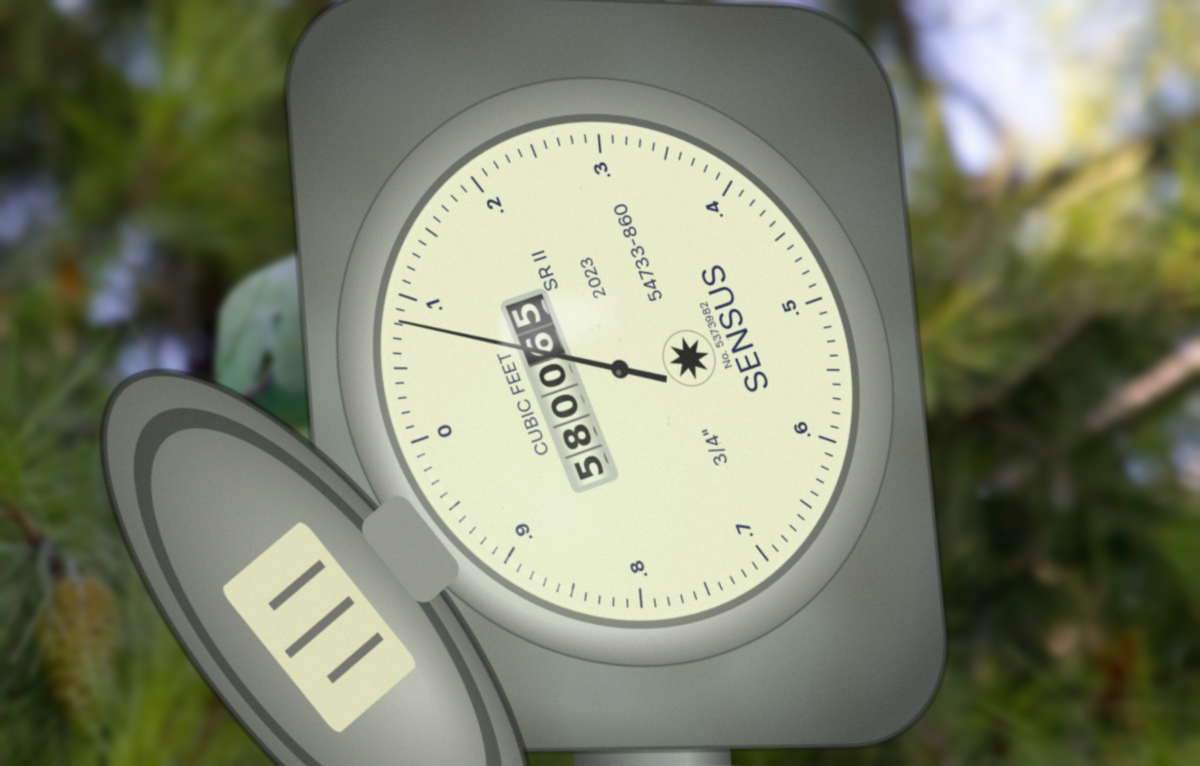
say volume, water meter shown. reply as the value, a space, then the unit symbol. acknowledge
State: 580065.08 ft³
